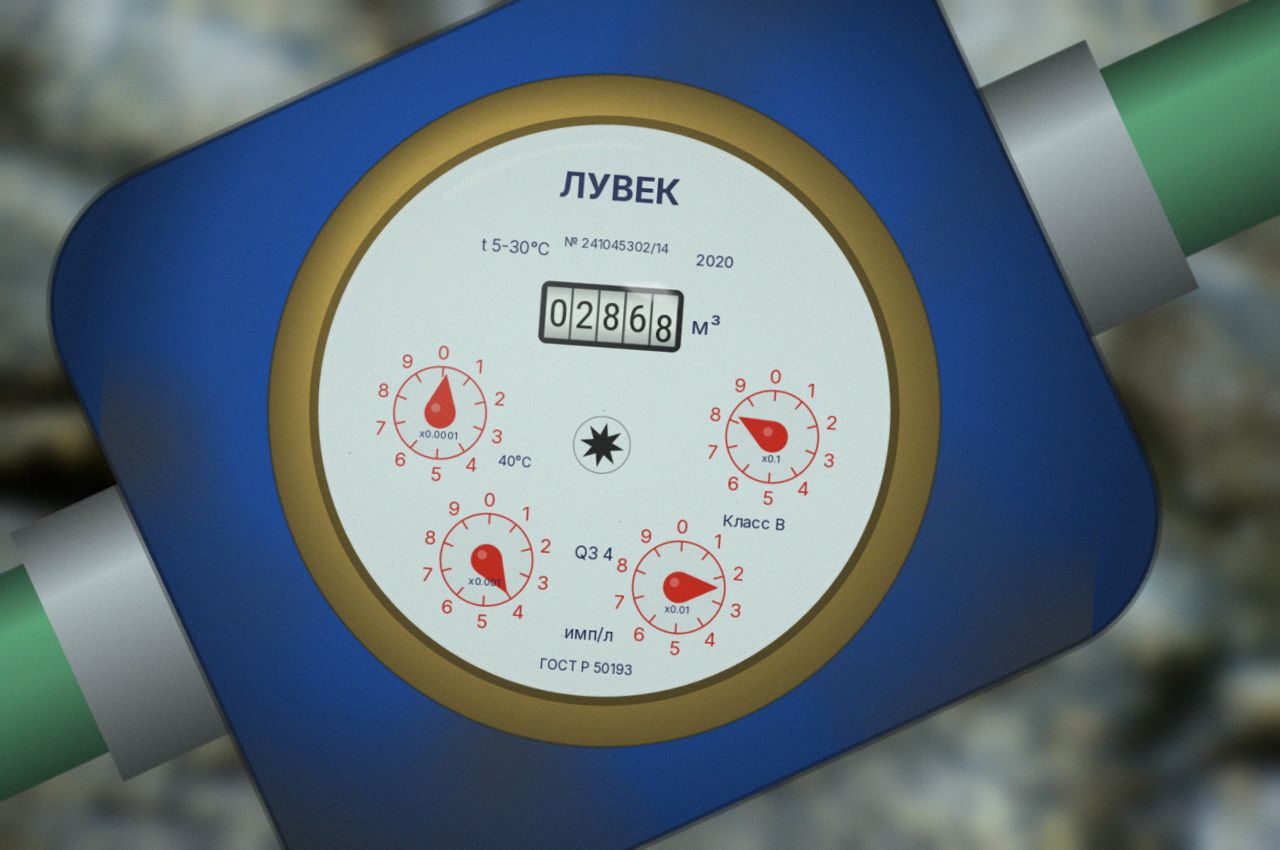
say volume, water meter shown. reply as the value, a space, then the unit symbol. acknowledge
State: 2867.8240 m³
